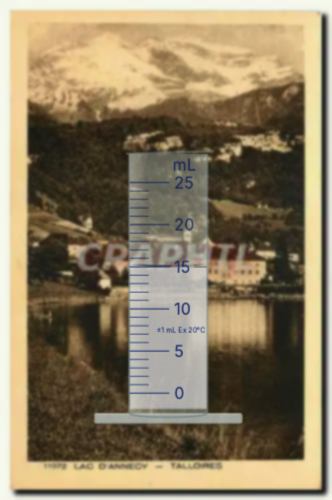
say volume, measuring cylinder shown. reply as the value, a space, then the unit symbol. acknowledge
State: 15 mL
